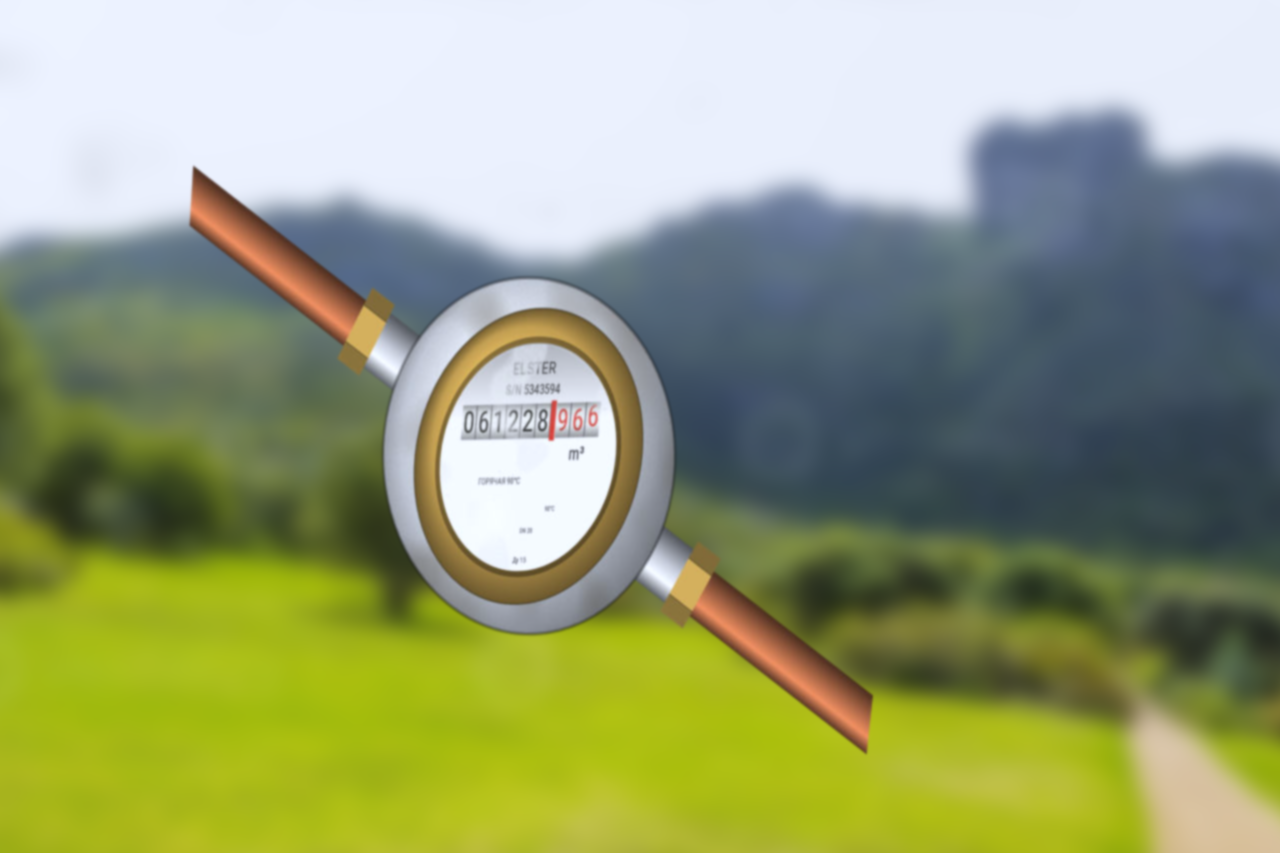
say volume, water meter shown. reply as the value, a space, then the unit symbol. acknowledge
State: 61228.966 m³
